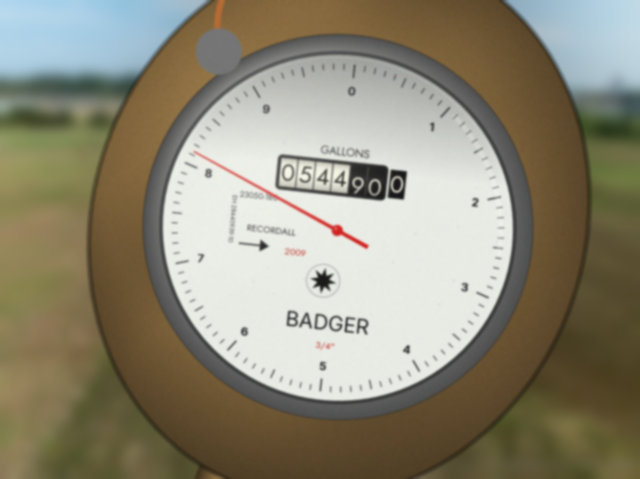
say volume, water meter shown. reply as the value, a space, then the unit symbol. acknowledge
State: 544898.1 gal
